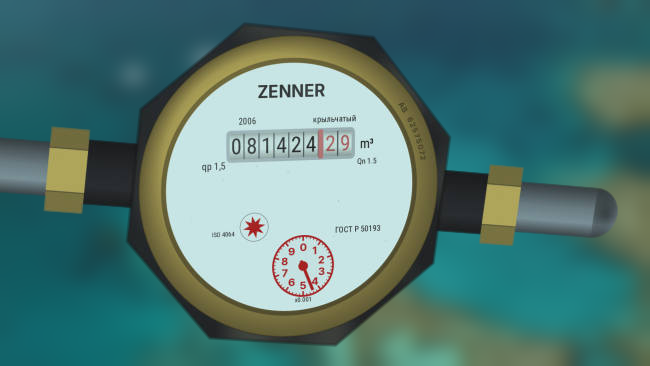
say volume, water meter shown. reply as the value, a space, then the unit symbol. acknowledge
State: 81424.294 m³
